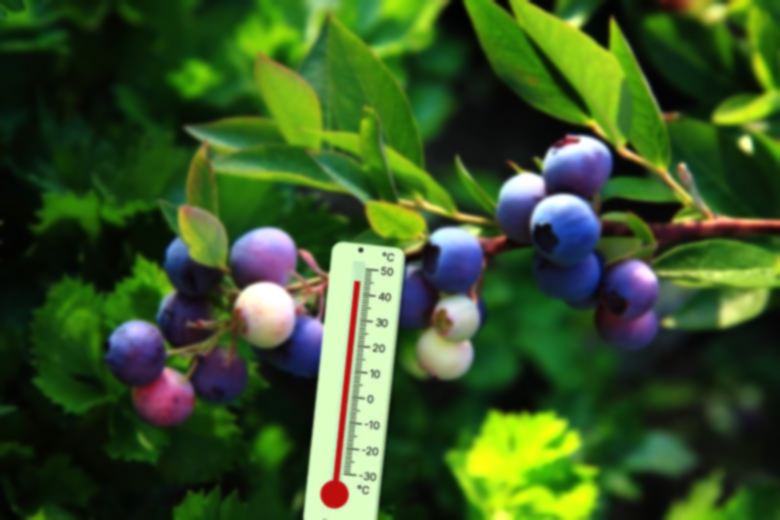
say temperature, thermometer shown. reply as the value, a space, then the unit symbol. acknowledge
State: 45 °C
